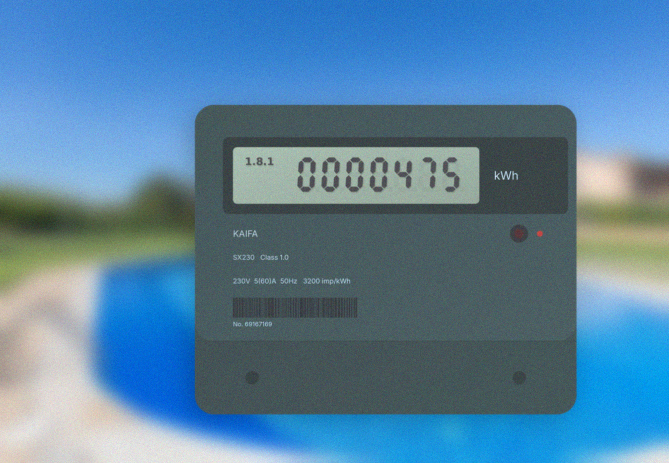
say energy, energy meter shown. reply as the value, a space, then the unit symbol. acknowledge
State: 475 kWh
